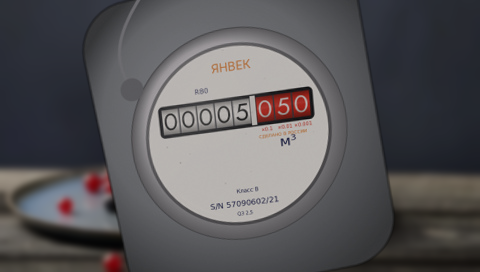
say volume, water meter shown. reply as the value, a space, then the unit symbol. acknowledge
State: 5.050 m³
